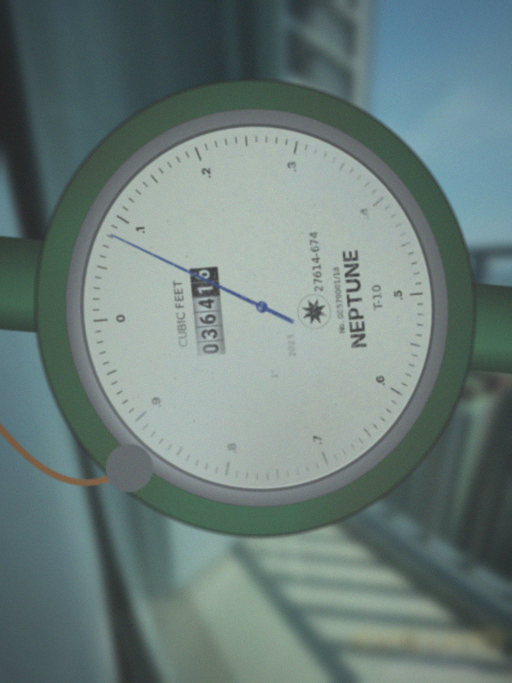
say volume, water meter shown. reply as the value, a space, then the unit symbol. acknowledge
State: 36416.08 ft³
